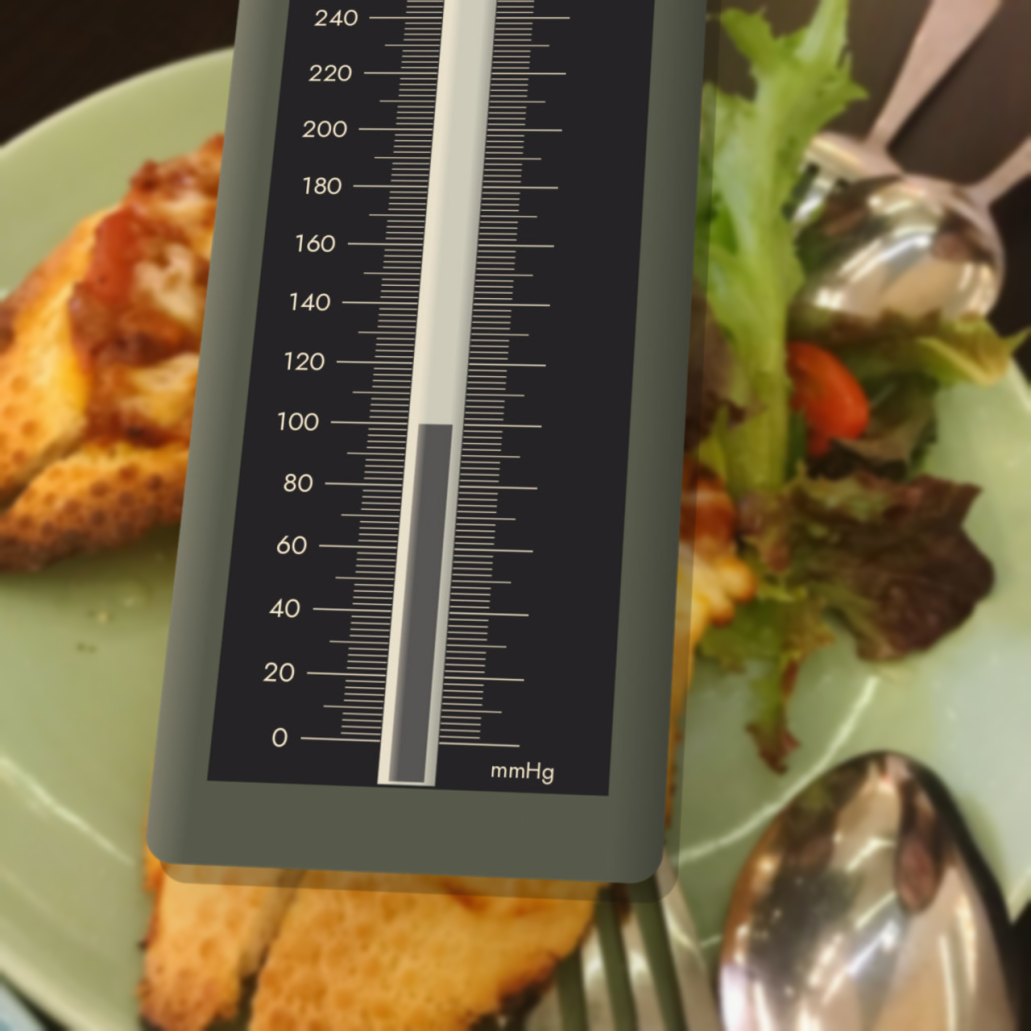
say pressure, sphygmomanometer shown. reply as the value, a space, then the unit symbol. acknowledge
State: 100 mmHg
